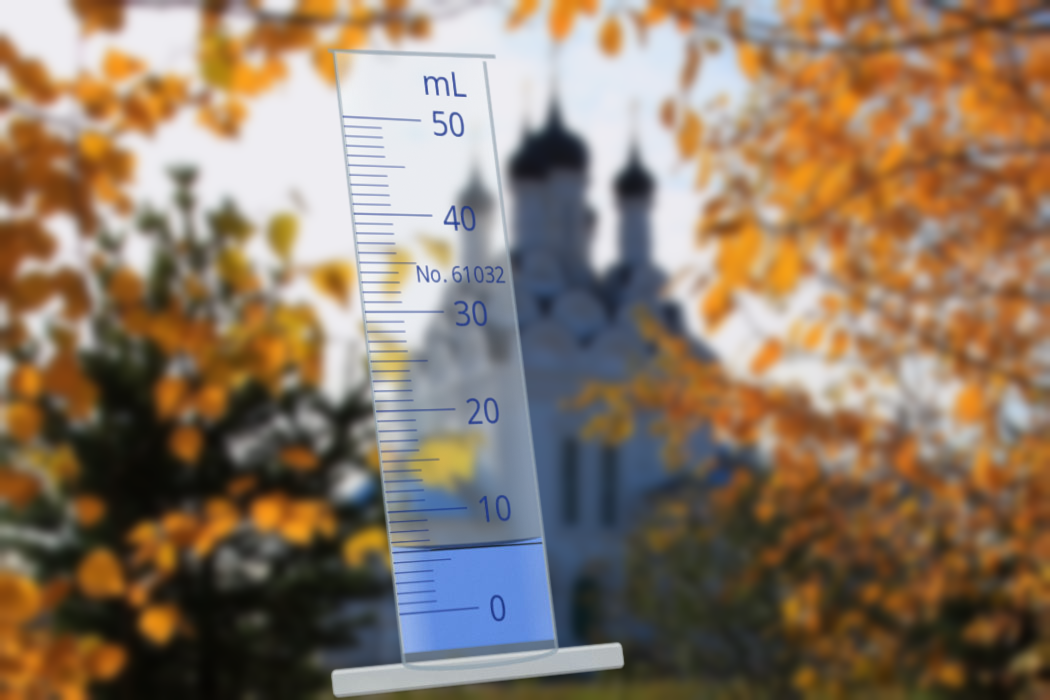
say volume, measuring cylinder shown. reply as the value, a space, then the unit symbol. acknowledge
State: 6 mL
